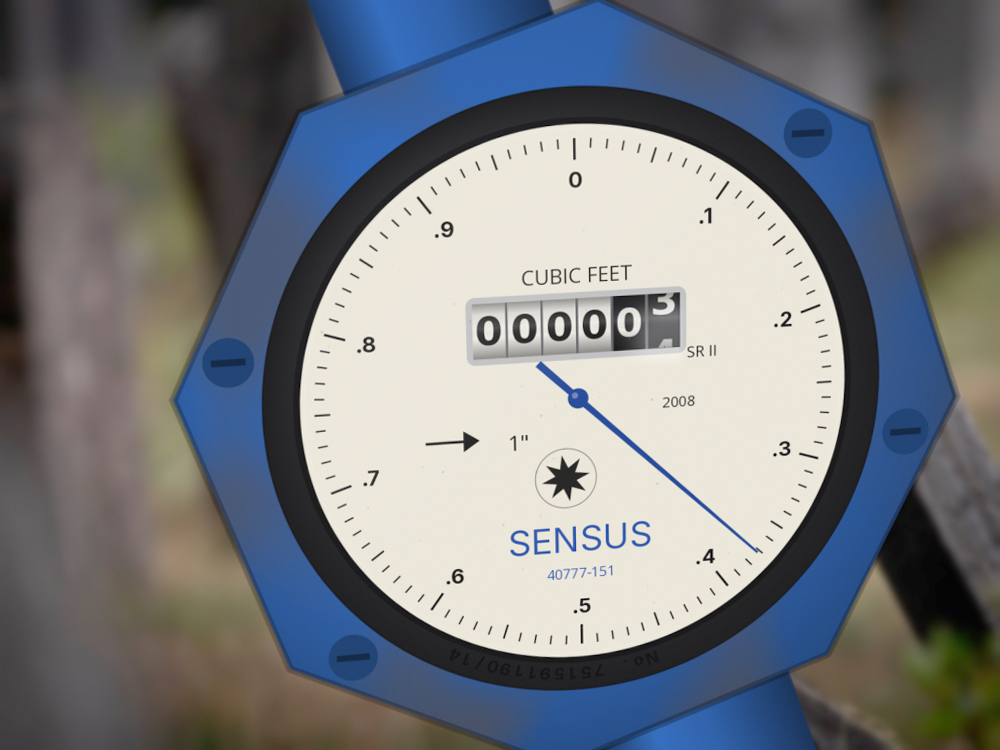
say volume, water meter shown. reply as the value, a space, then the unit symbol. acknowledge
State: 3.37 ft³
